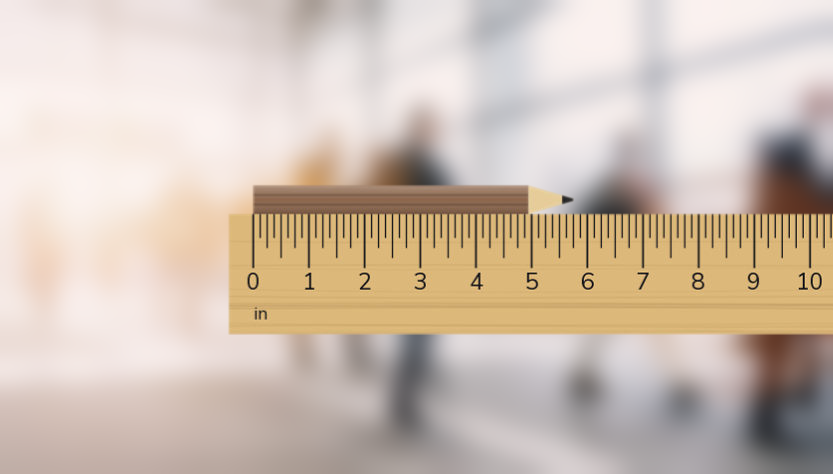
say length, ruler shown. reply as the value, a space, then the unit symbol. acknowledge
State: 5.75 in
